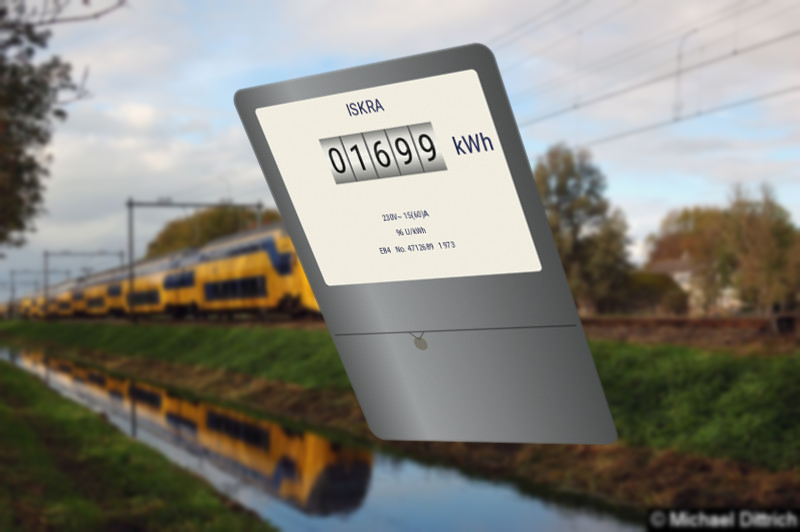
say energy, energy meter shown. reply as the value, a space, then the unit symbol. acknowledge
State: 1699 kWh
